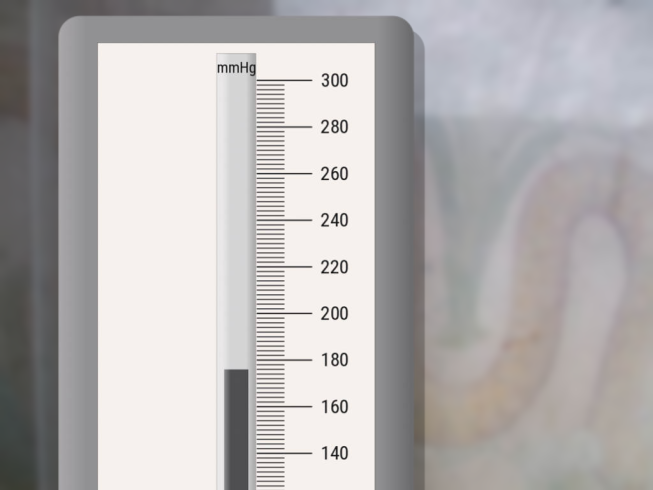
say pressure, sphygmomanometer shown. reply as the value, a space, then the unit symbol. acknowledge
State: 176 mmHg
